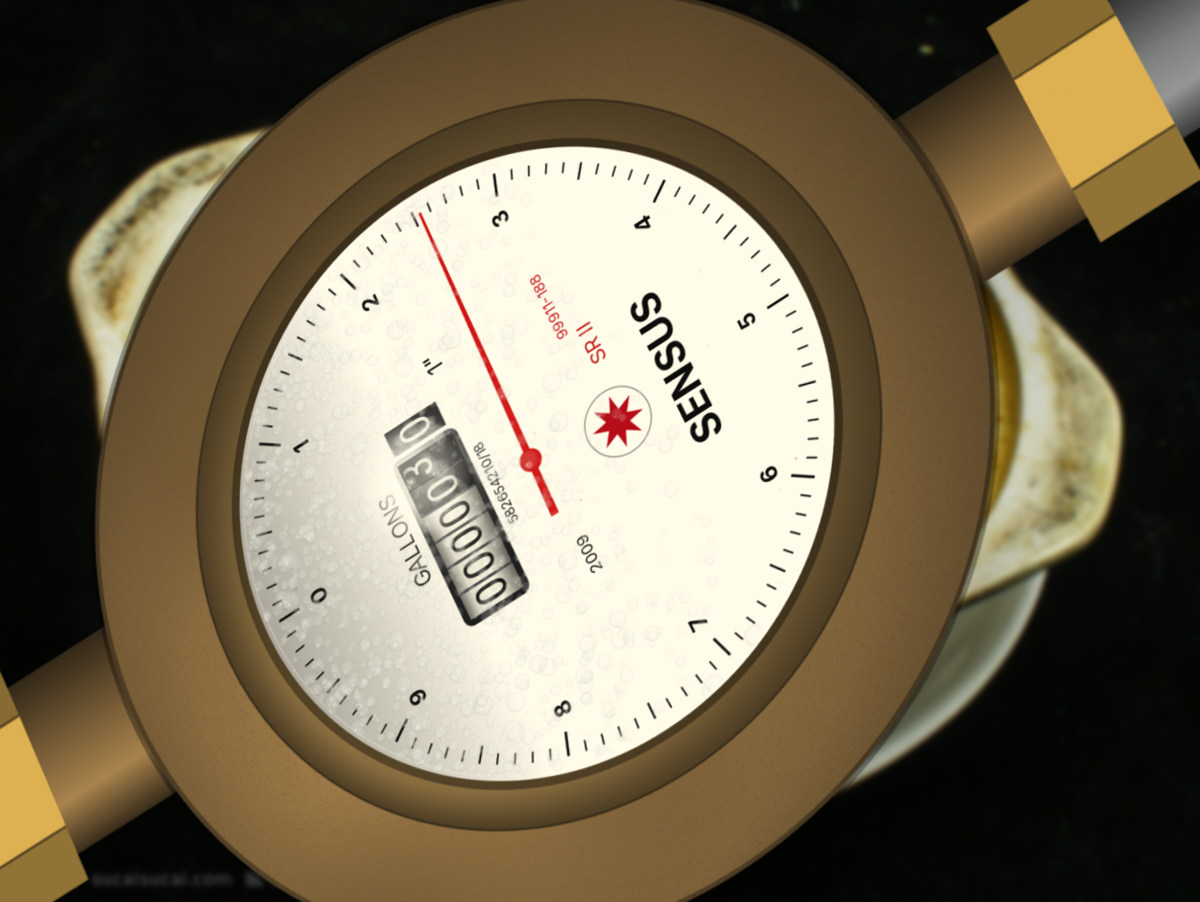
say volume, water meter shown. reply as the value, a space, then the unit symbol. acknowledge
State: 32.5 gal
